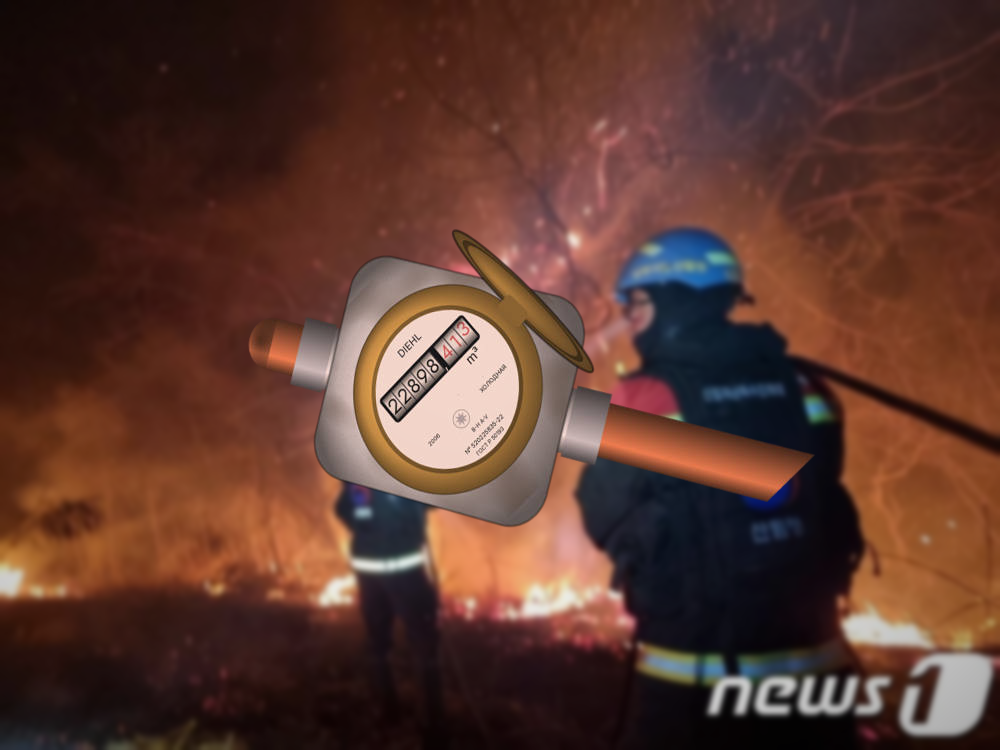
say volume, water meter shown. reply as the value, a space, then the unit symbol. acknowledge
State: 22898.413 m³
